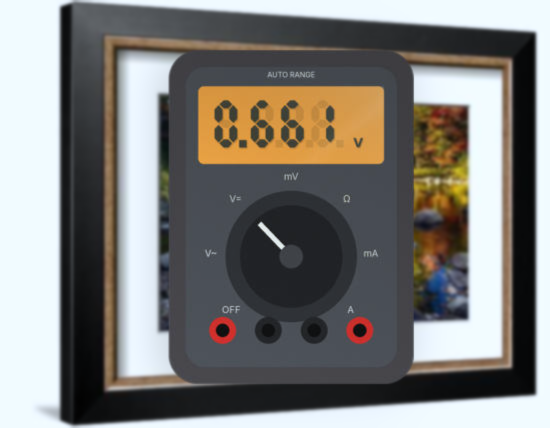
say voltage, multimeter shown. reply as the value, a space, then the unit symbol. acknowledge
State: 0.661 V
